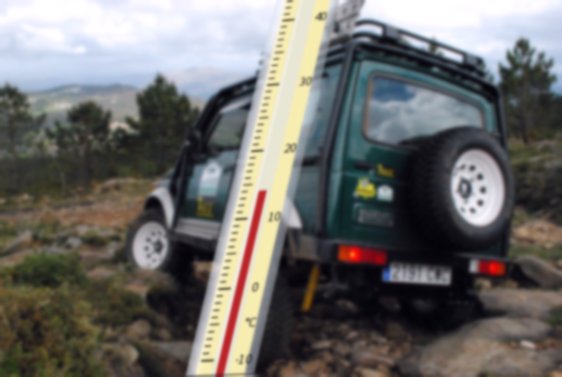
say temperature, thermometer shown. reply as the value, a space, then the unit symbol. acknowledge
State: 14 °C
